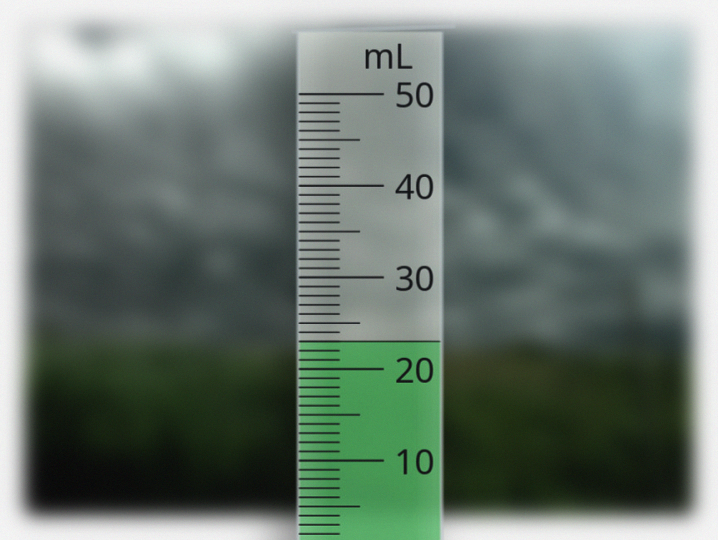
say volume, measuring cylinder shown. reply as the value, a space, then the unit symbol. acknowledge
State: 23 mL
